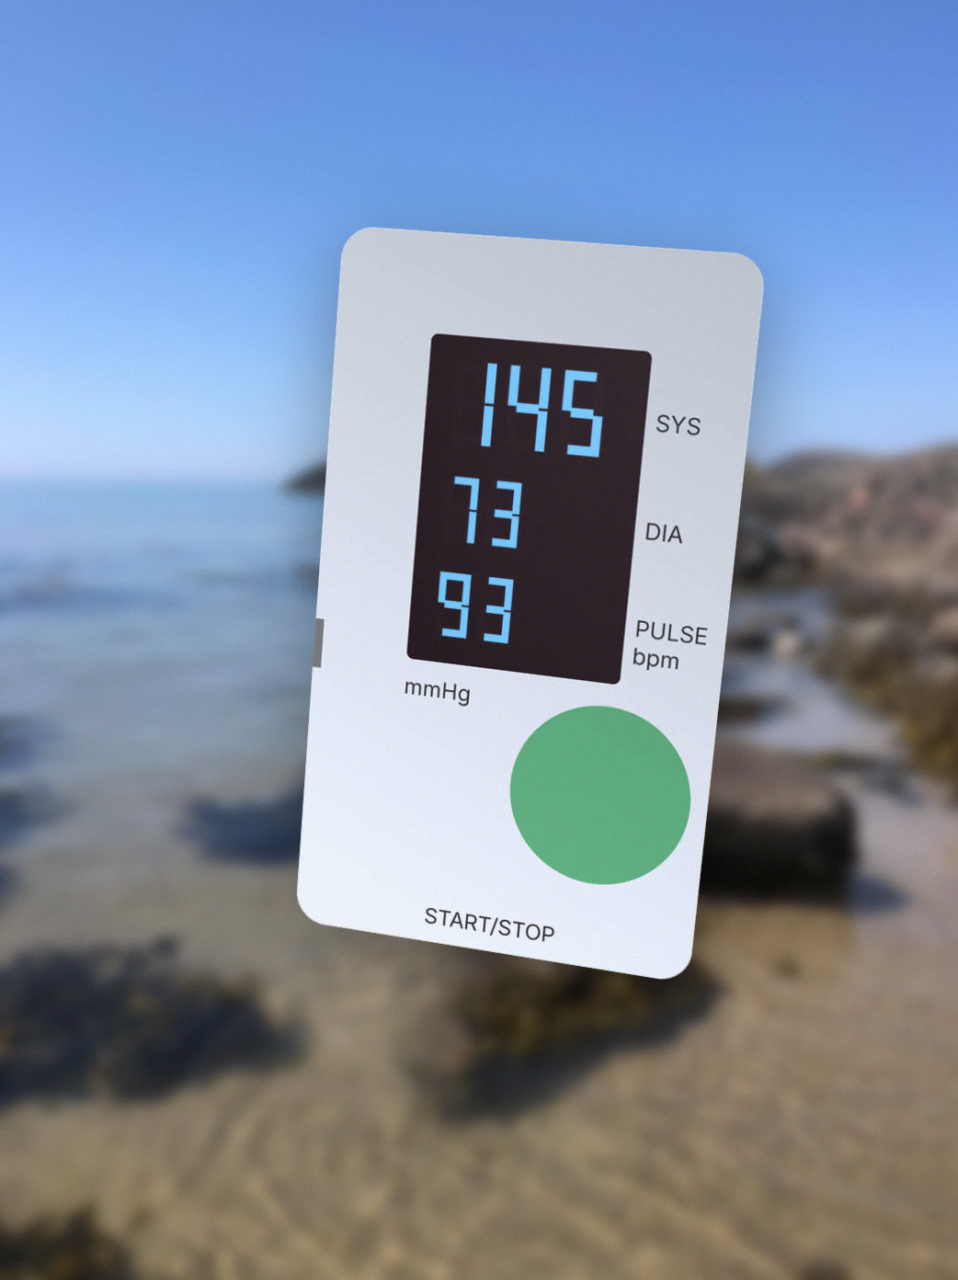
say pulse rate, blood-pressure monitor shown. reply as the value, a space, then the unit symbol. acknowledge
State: 93 bpm
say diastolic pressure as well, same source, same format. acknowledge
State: 73 mmHg
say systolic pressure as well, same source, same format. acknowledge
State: 145 mmHg
